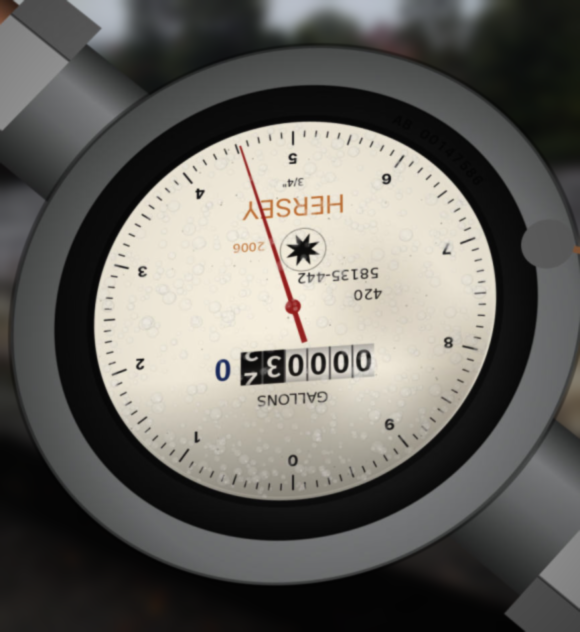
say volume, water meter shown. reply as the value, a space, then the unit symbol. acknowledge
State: 324.5 gal
